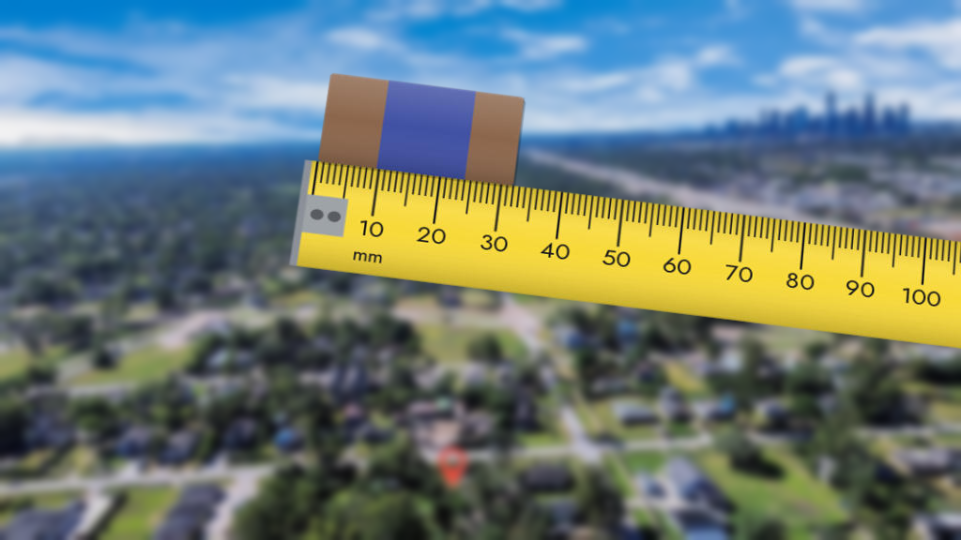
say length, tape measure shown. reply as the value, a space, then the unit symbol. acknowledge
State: 32 mm
